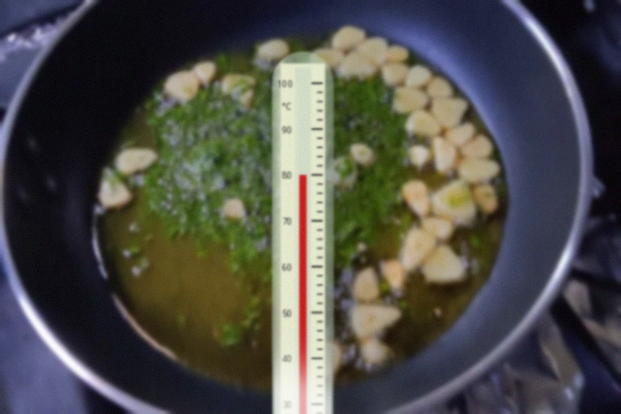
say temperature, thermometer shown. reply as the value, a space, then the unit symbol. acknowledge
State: 80 °C
